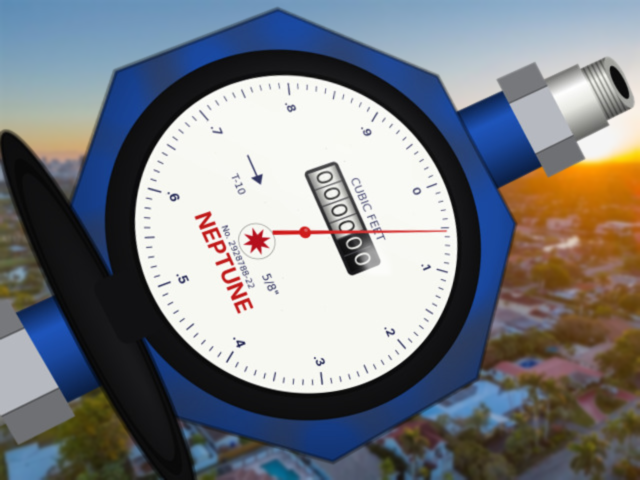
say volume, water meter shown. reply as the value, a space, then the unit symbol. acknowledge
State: 0.05 ft³
